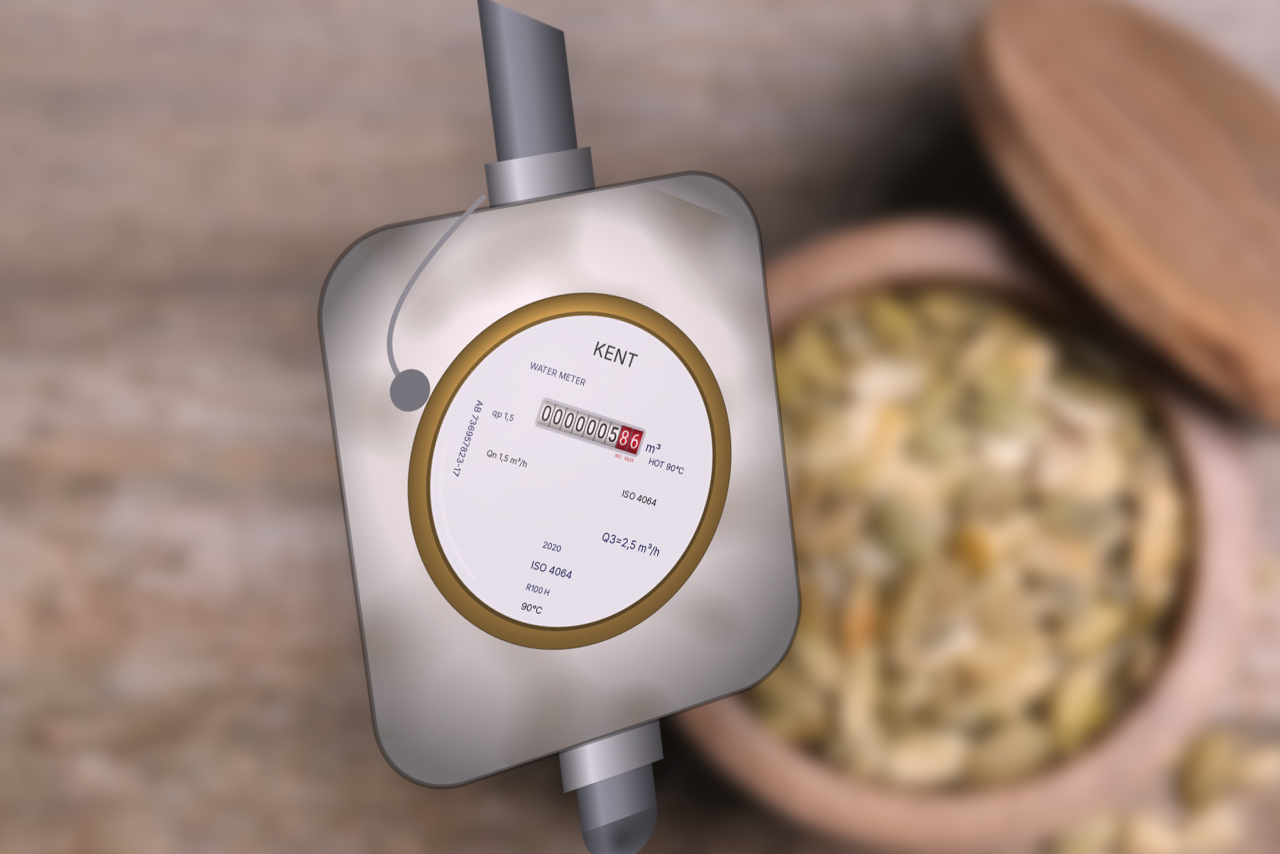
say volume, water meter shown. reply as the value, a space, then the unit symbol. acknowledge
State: 5.86 m³
